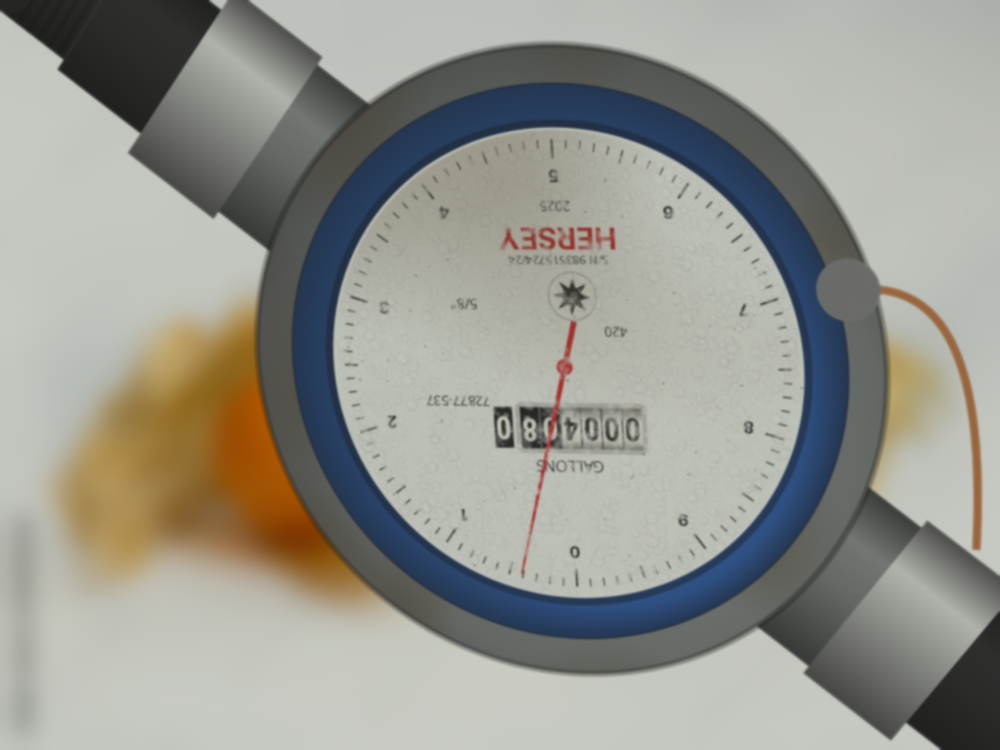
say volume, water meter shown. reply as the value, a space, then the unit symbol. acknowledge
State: 4080.4 gal
